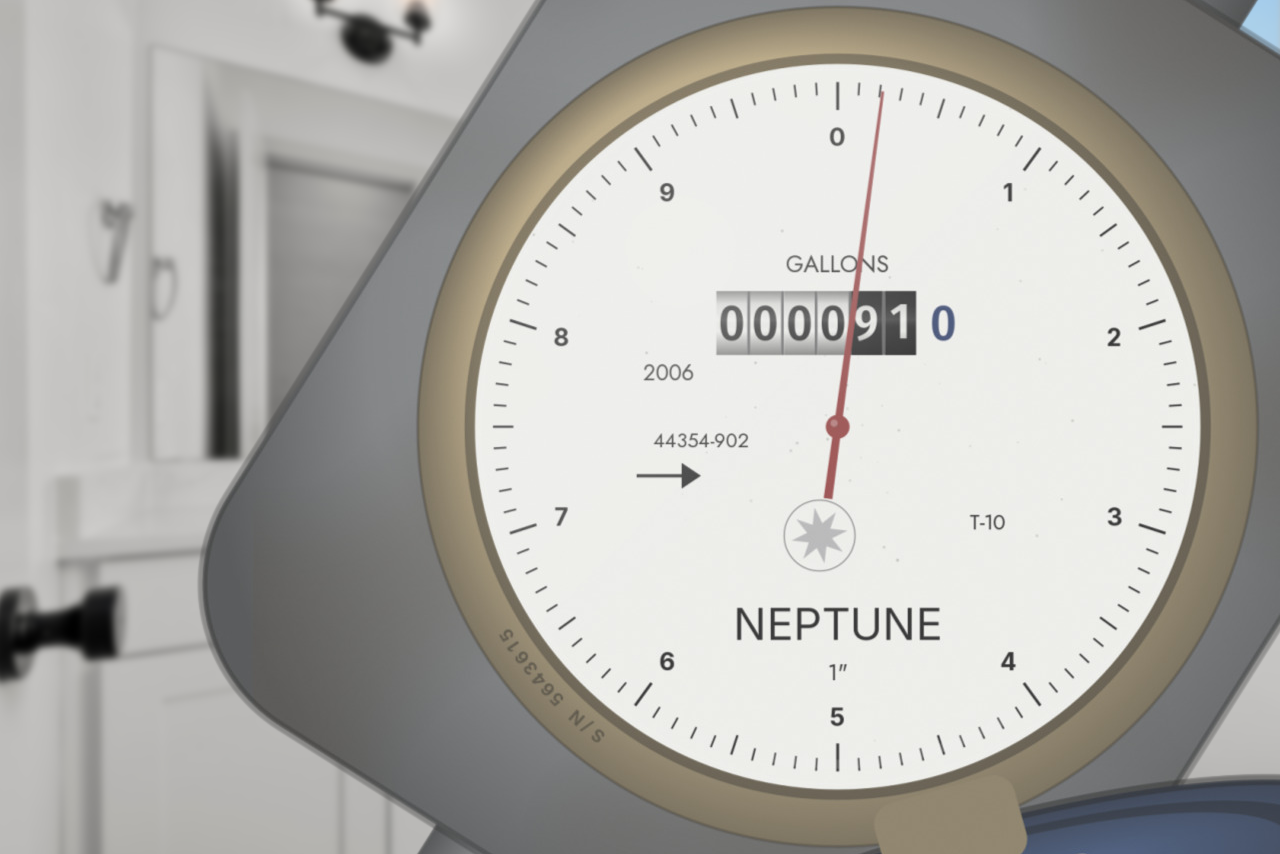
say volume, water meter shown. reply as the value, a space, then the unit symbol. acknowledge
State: 910.2 gal
